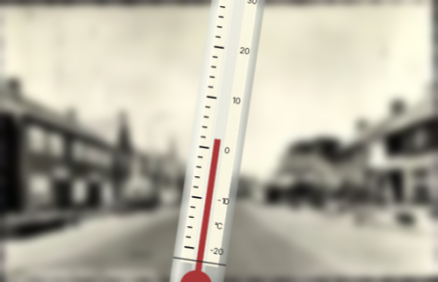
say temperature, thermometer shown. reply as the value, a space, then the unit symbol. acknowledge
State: 2 °C
